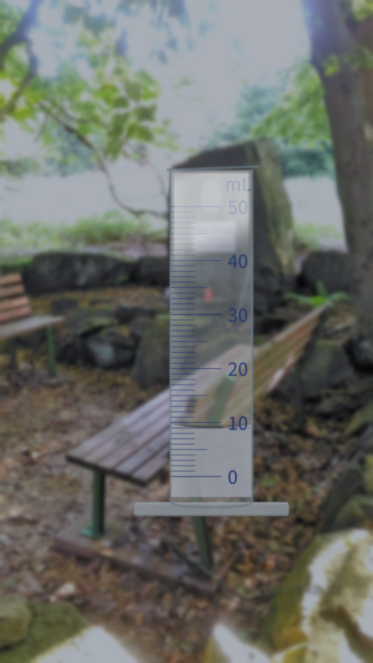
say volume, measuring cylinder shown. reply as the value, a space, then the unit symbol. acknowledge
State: 9 mL
